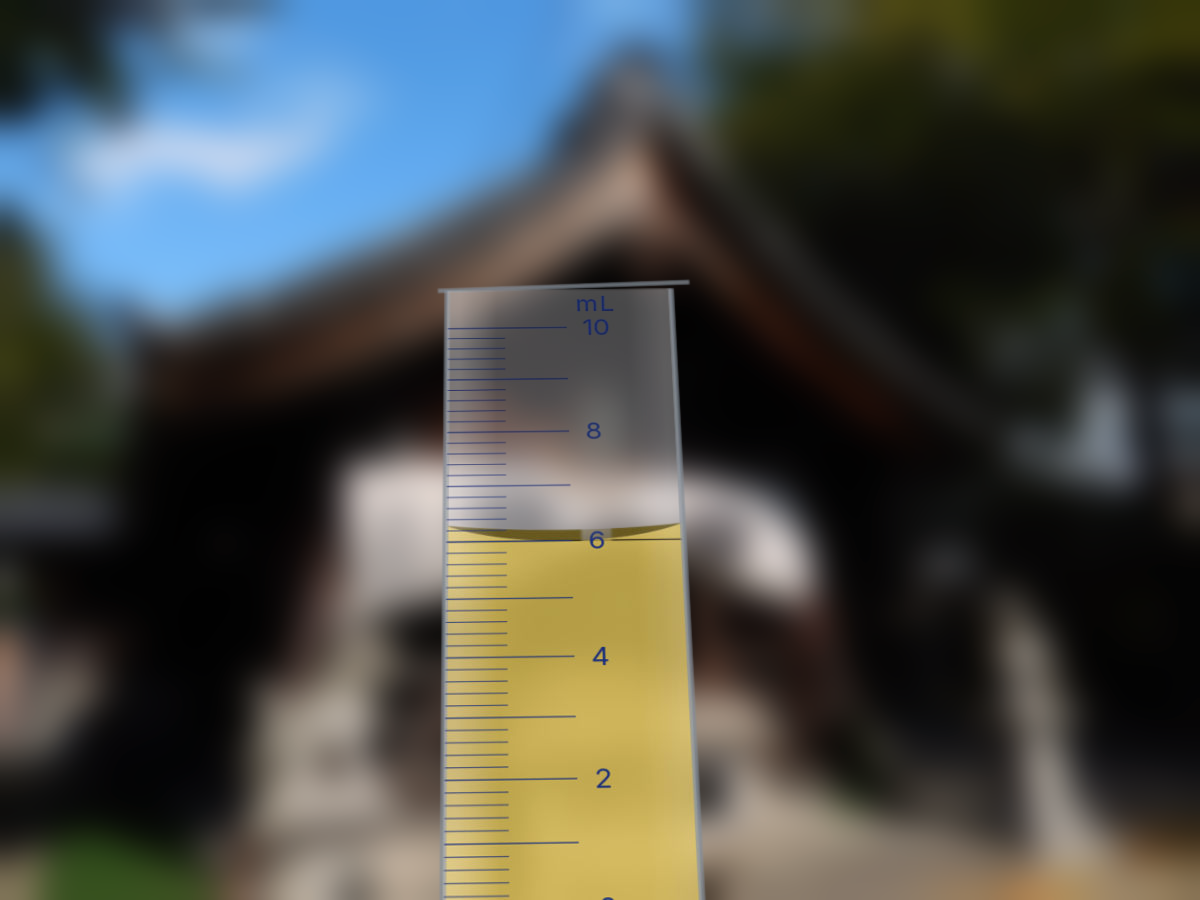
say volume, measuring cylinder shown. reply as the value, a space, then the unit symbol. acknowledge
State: 6 mL
